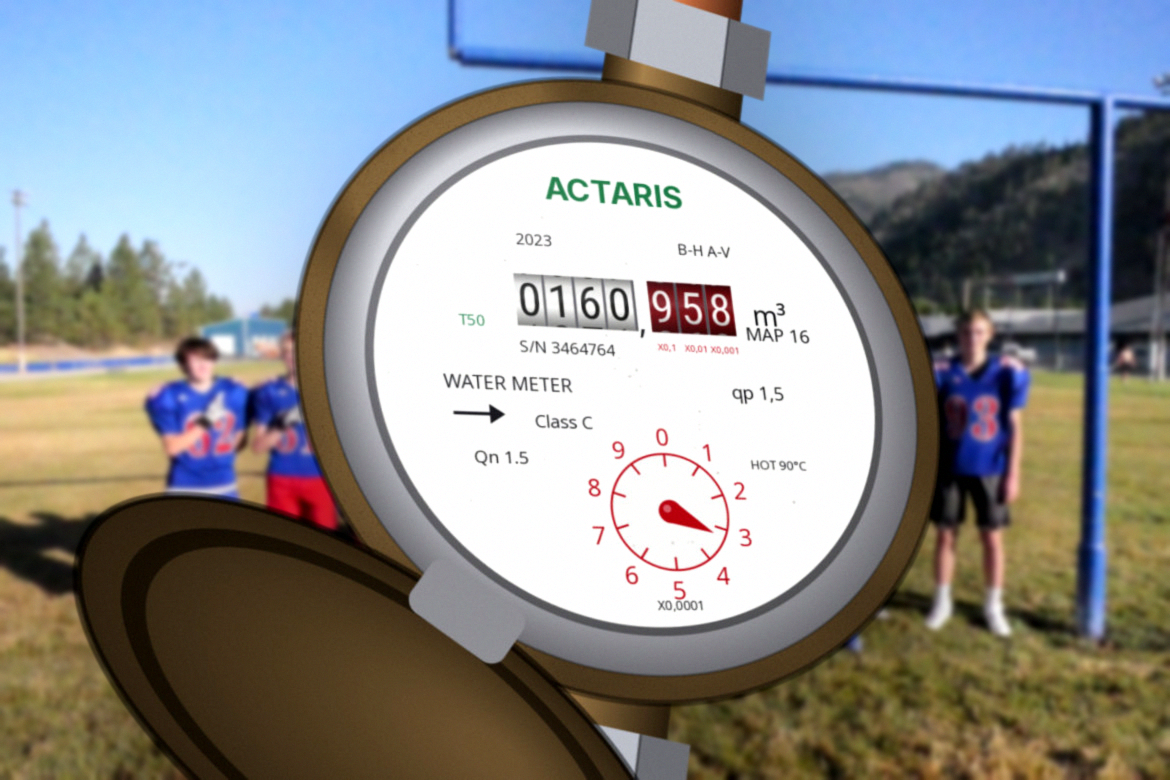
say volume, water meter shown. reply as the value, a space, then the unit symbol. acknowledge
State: 160.9583 m³
